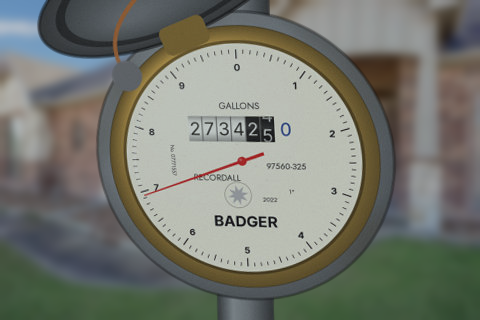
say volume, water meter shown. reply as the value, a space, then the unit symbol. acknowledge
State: 2734246.9 gal
